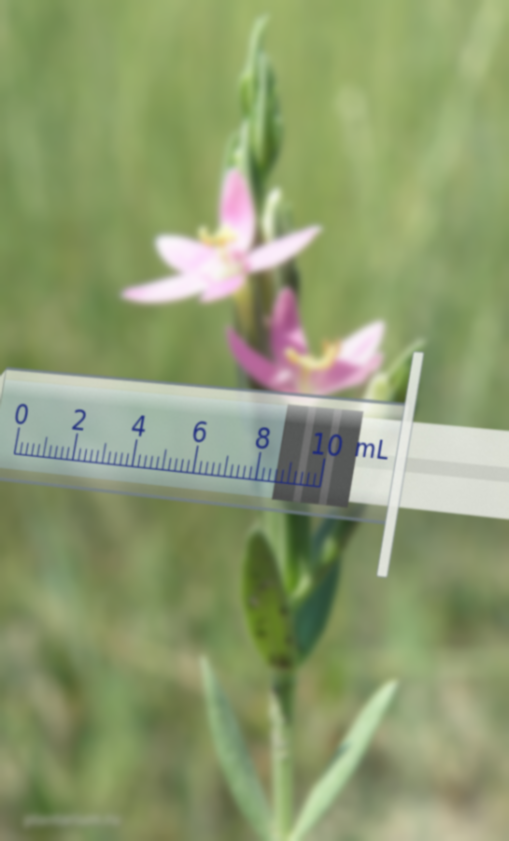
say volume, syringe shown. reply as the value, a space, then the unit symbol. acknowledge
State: 8.6 mL
